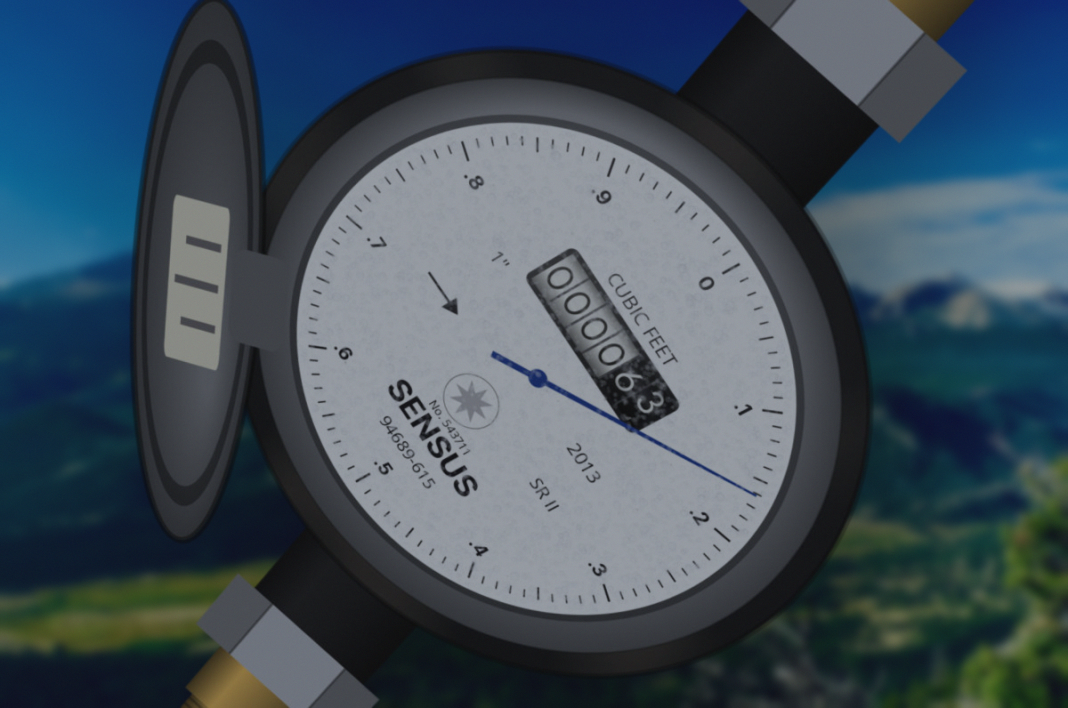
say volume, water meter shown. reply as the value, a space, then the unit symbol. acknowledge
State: 63.16 ft³
